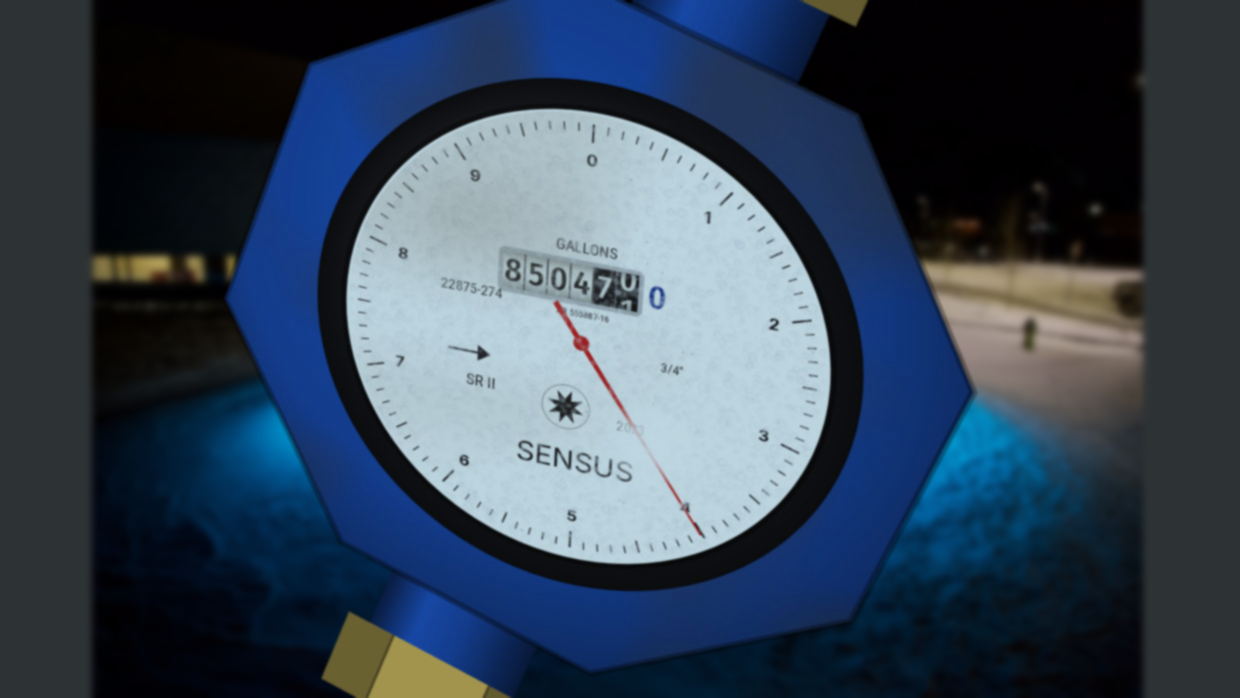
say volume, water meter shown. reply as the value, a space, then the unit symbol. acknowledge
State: 8504704.0 gal
